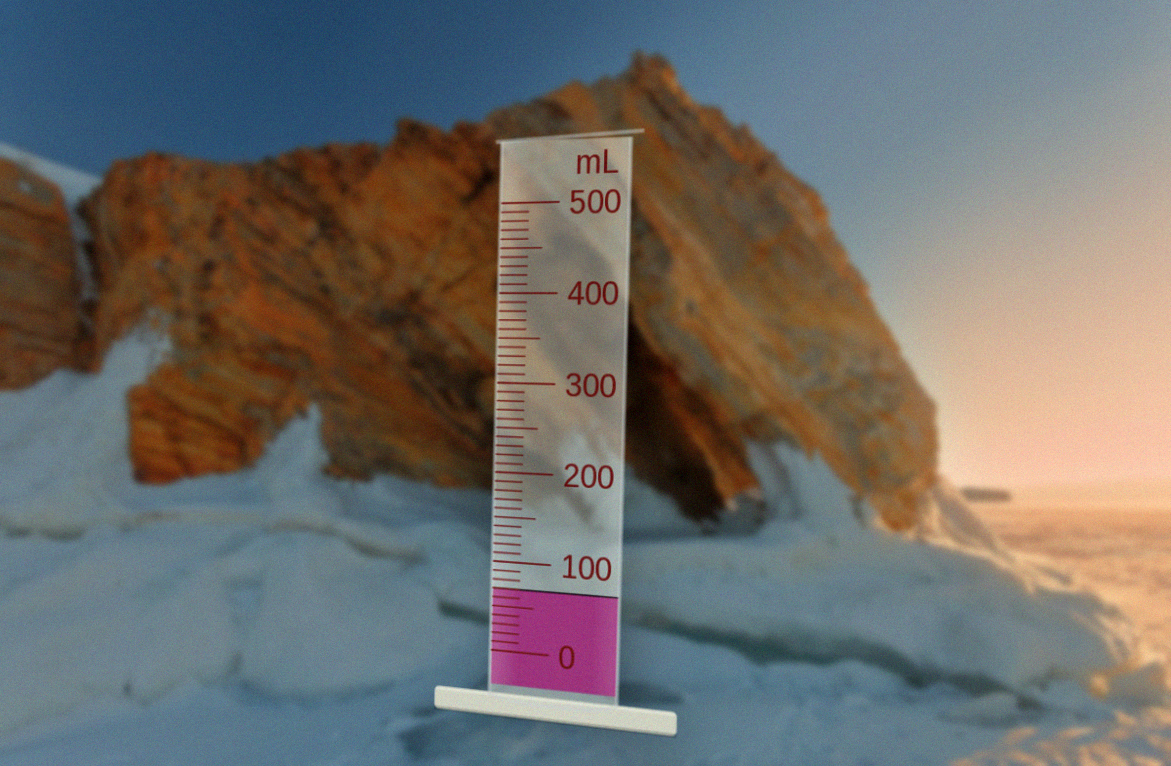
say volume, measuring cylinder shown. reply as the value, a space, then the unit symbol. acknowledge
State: 70 mL
